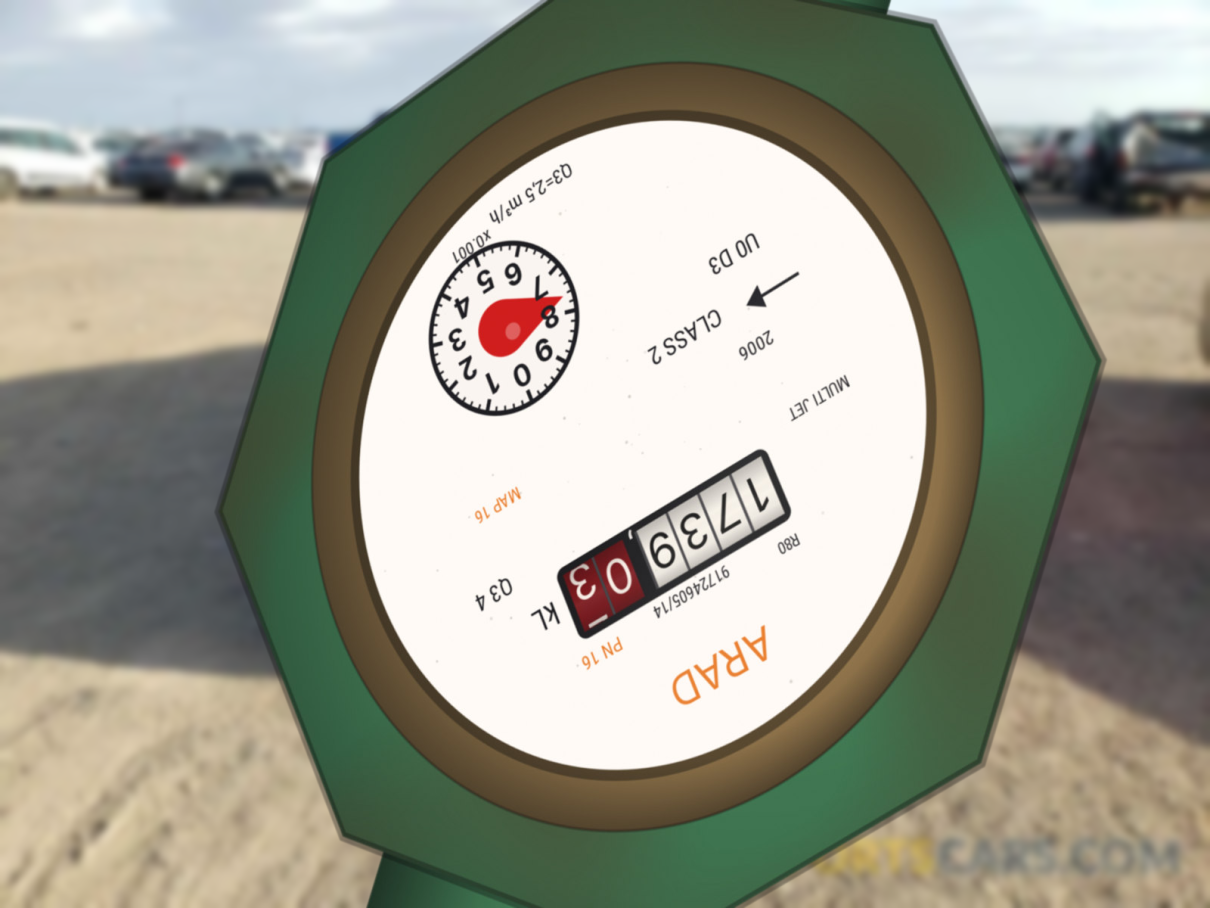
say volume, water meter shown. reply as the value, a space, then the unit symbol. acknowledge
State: 1739.027 kL
